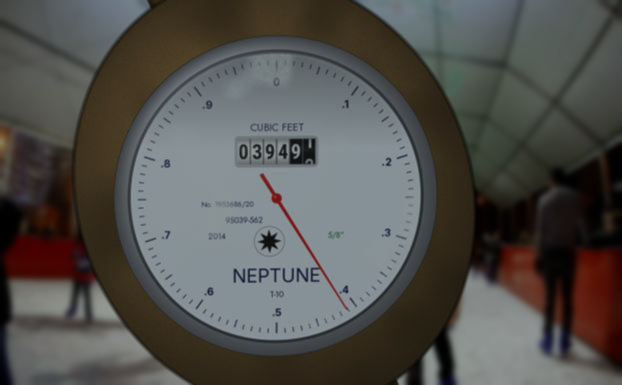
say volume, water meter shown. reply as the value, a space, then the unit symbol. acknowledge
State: 39491.41 ft³
